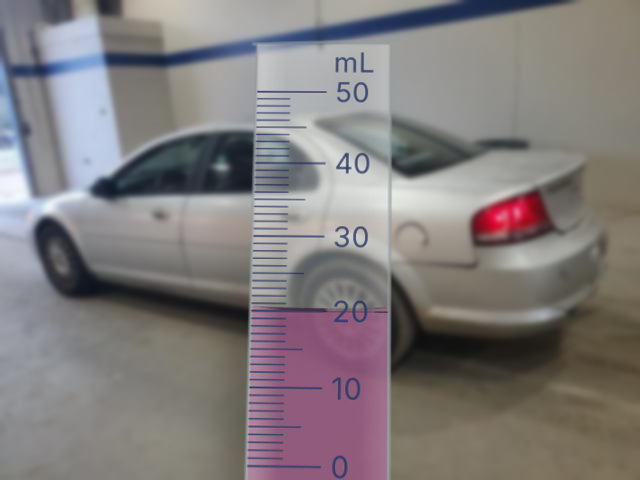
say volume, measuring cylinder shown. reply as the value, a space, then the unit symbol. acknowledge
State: 20 mL
